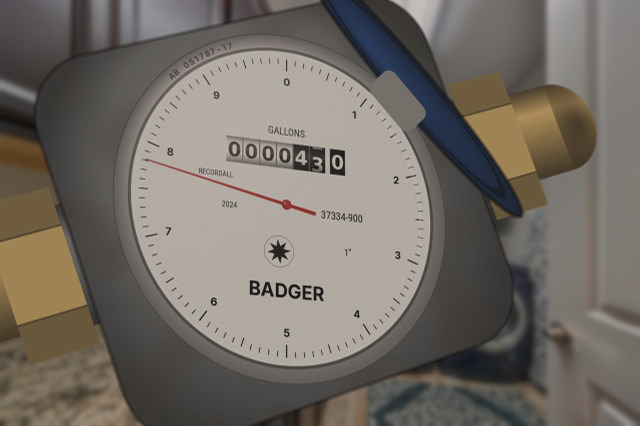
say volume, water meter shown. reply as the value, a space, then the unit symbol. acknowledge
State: 427.8 gal
